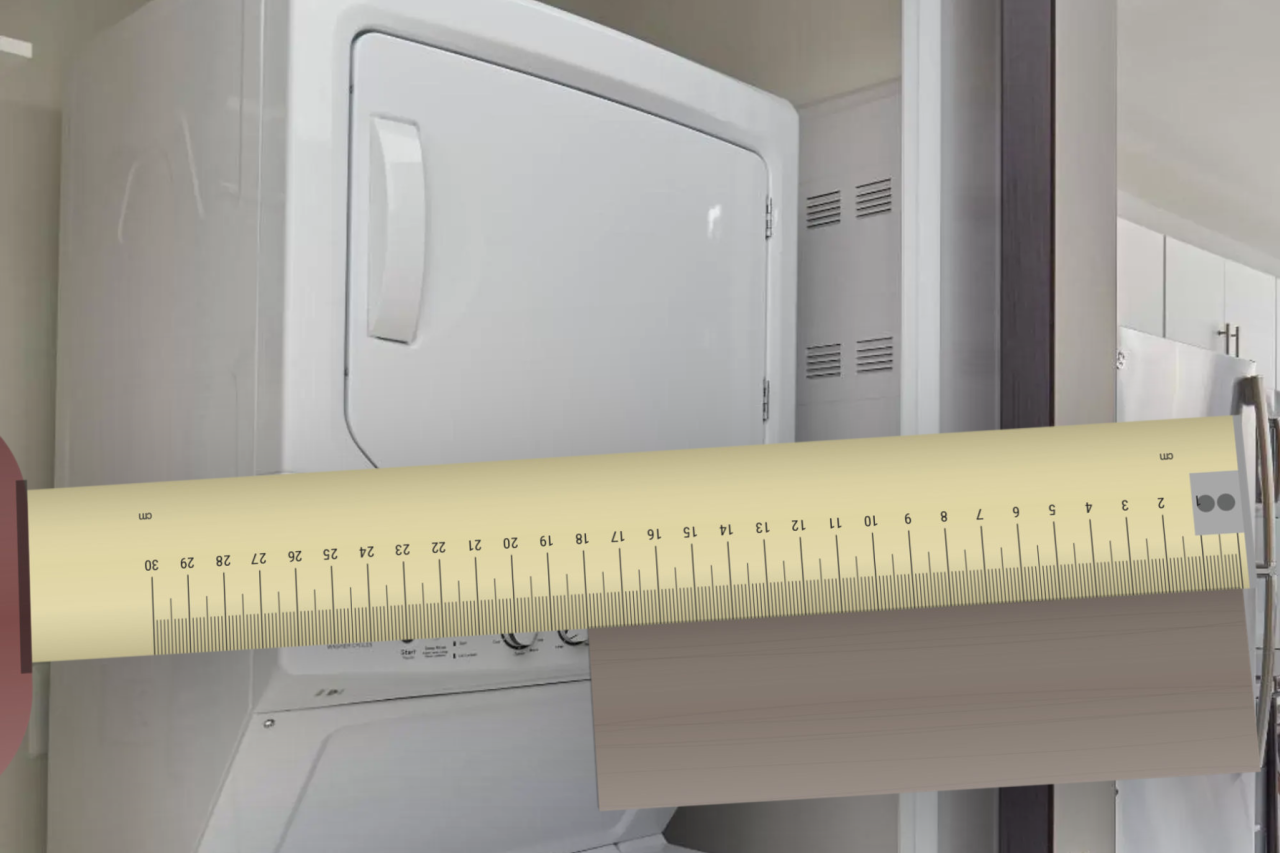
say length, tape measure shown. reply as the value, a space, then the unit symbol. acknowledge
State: 18 cm
